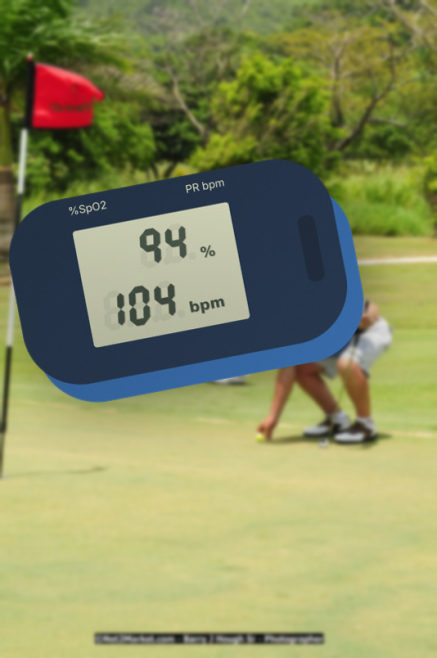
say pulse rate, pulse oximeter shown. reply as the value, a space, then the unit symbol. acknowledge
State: 104 bpm
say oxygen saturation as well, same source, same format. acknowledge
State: 94 %
